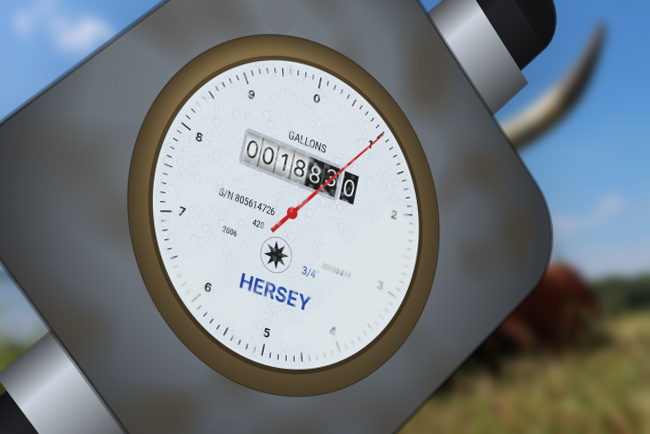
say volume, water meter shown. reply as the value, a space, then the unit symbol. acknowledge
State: 18831.0 gal
